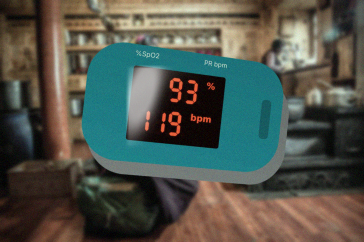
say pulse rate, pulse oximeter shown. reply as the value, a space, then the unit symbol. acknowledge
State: 119 bpm
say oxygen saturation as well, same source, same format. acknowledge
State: 93 %
